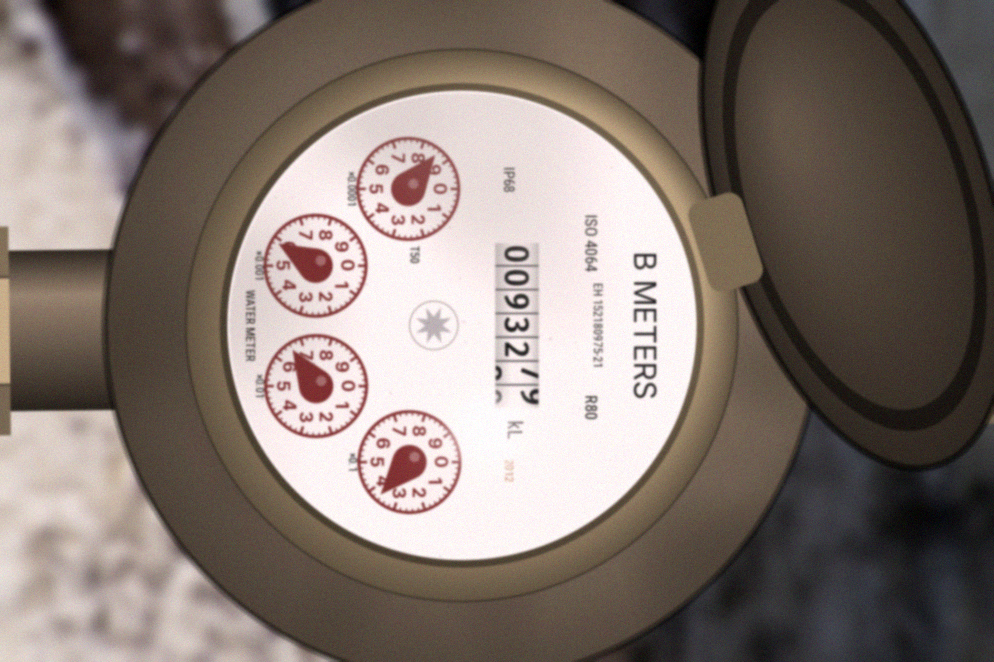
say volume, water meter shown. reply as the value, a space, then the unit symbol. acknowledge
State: 93279.3658 kL
